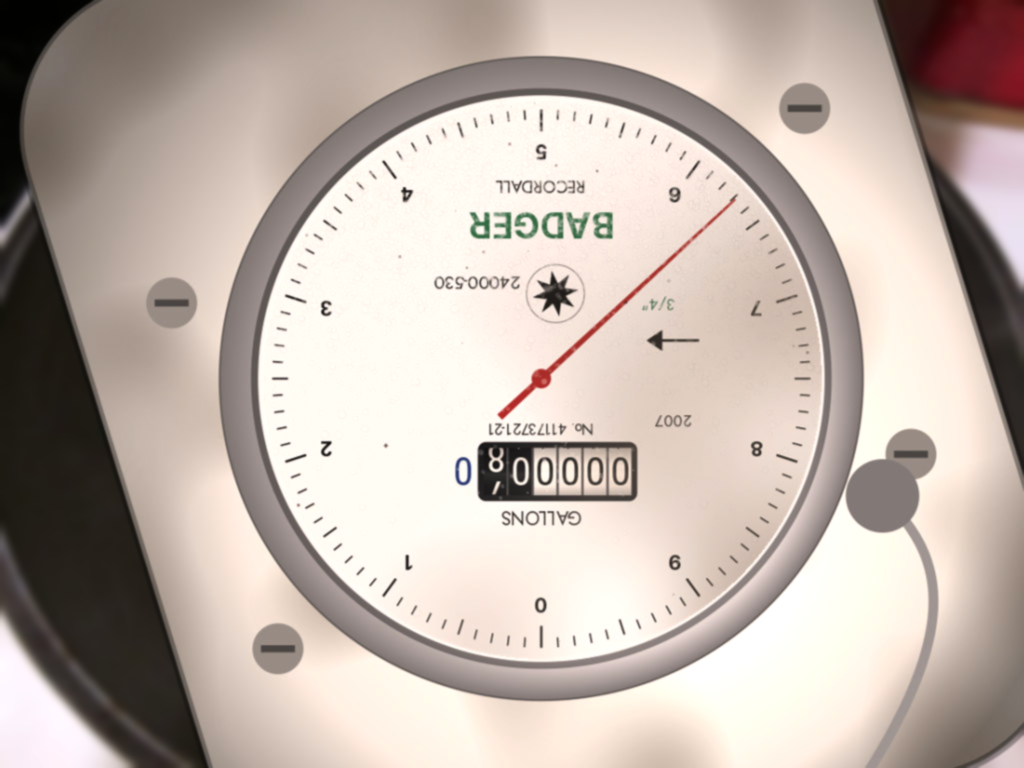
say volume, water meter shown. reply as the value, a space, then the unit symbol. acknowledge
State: 76.3 gal
